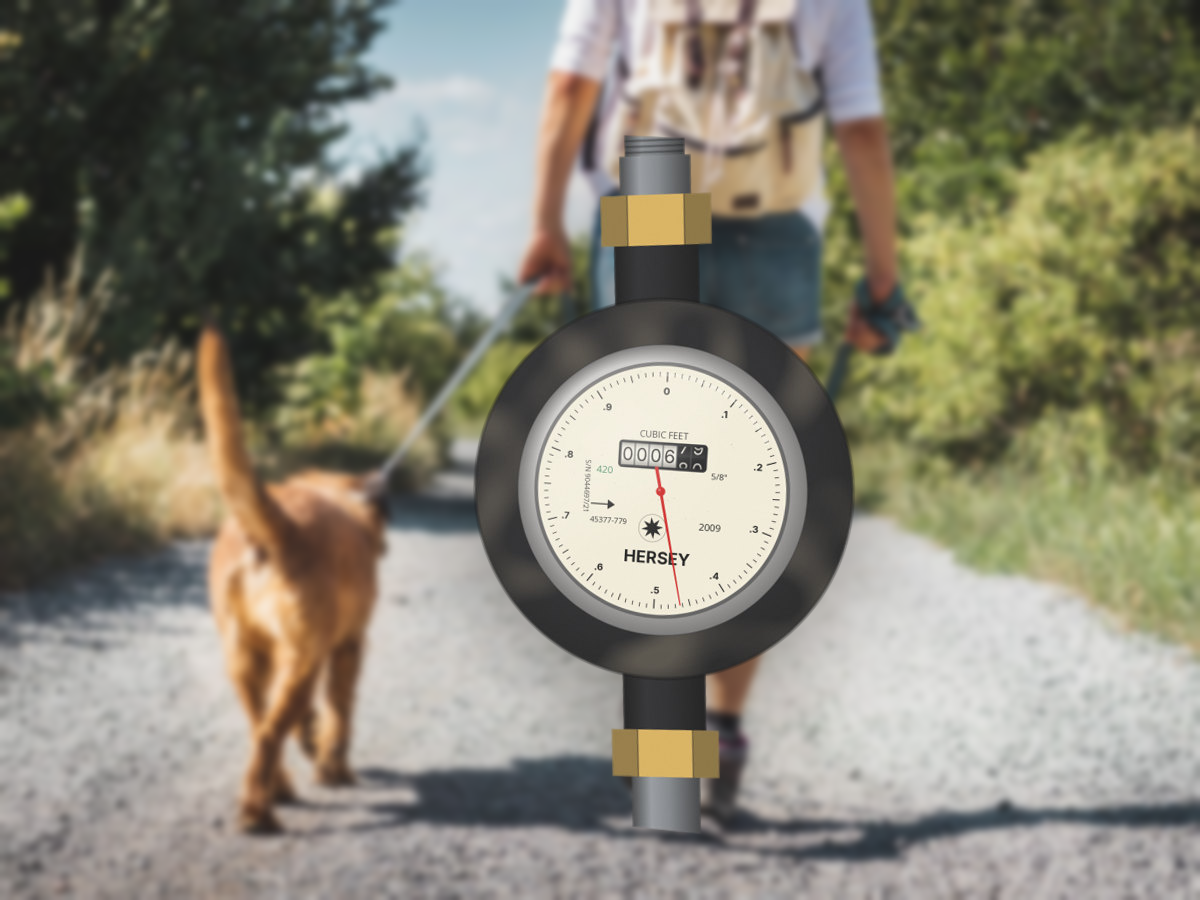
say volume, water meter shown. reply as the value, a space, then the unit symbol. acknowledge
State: 679.46 ft³
